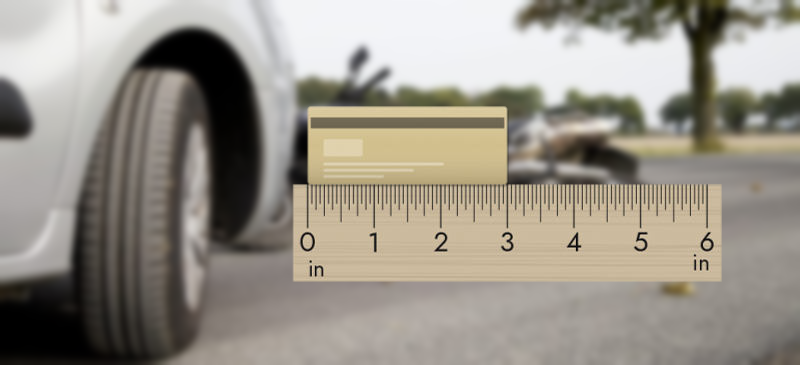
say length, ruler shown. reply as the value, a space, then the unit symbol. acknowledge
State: 3 in
